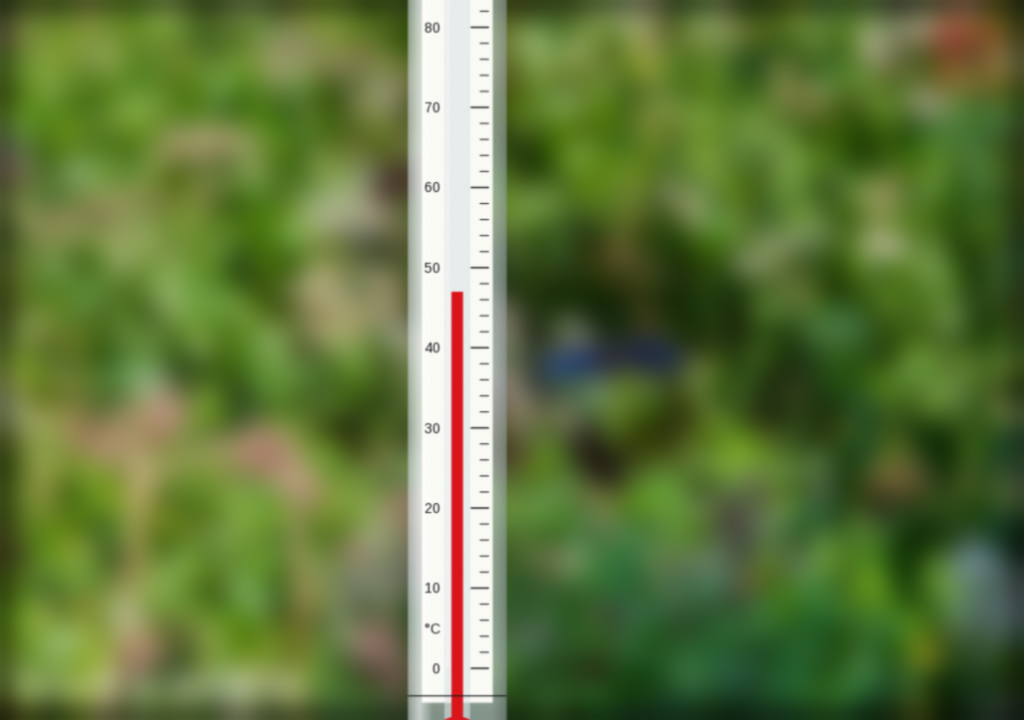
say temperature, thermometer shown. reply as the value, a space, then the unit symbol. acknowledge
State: 47 °C
